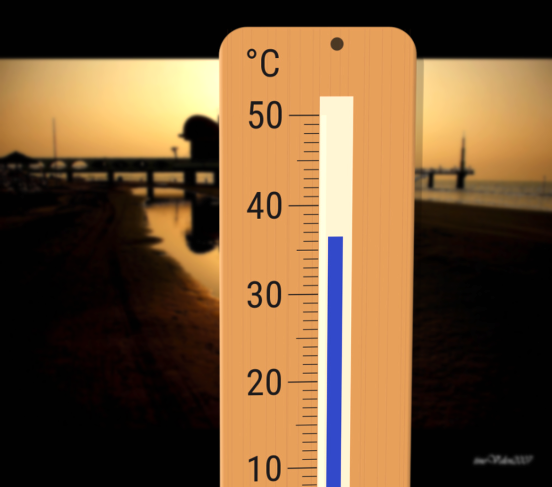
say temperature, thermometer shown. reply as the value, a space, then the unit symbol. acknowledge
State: 36.5 °C
